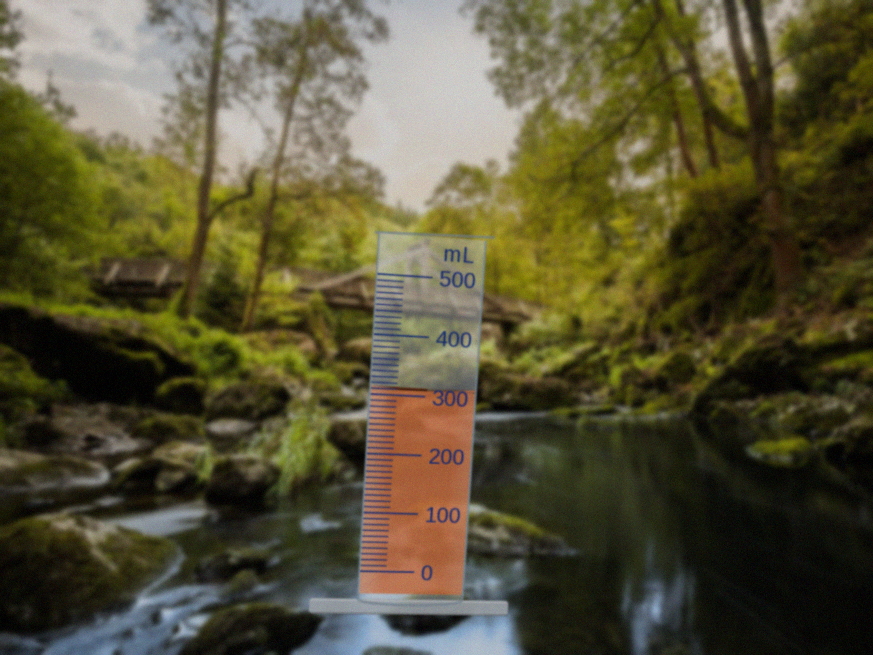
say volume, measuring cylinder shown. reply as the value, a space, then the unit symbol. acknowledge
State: 310 mL
